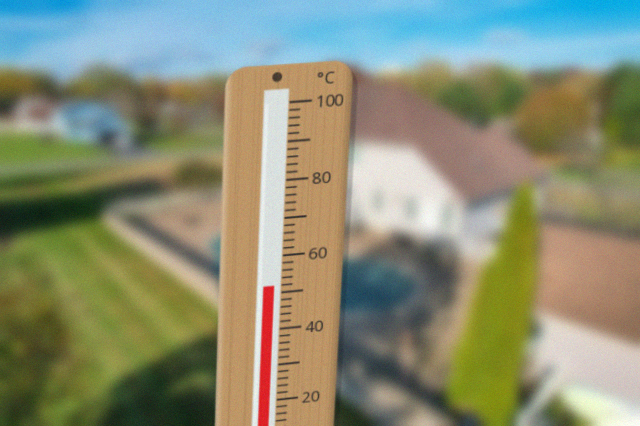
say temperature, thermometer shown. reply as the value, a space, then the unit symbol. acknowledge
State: 52 °C
